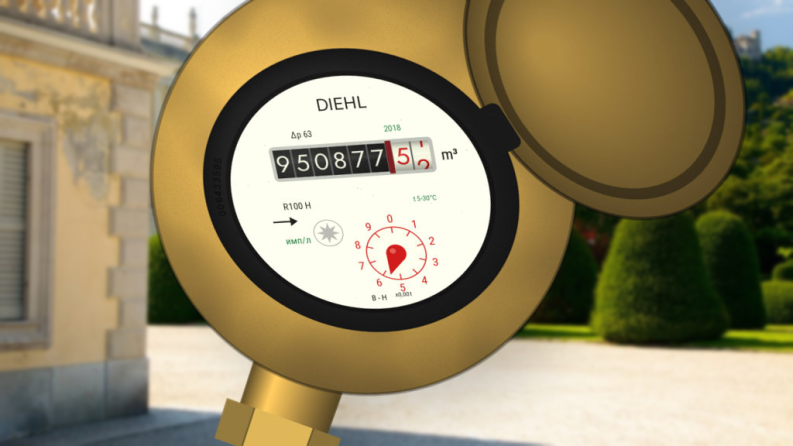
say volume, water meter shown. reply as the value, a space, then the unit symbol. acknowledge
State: 950877.515 m³
